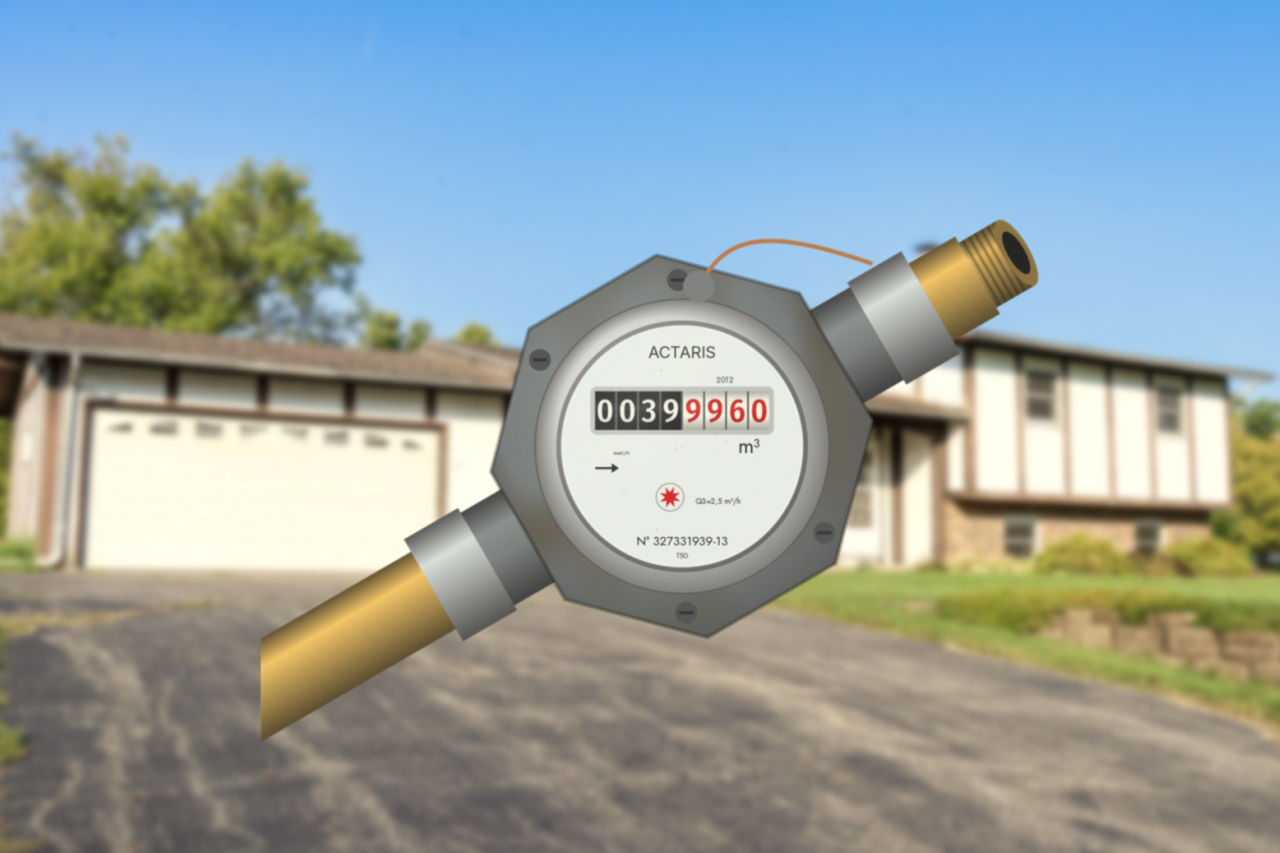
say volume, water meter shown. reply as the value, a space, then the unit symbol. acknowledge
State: 39.9960 m³
